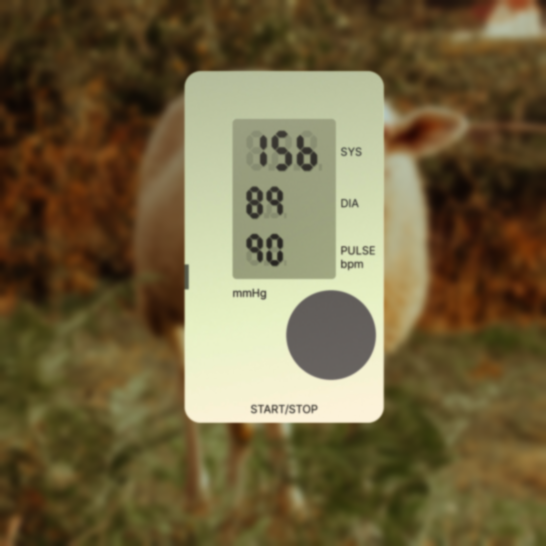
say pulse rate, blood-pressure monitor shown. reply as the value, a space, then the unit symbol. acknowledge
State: 90 bpm
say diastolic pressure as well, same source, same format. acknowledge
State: 89 mmHg
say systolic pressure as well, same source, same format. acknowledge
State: 156 mmHg
